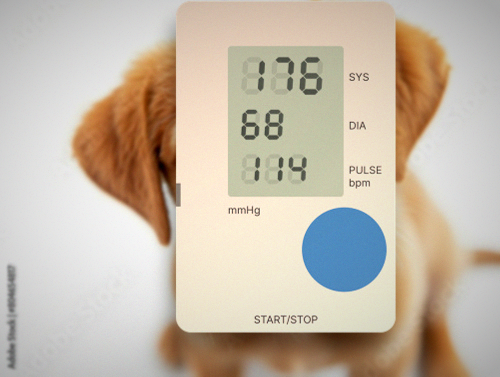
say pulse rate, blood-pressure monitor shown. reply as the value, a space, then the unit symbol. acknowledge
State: 114 bpm
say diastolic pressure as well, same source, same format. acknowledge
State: 68 mmHg
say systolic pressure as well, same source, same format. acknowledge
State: 176 mmHg
